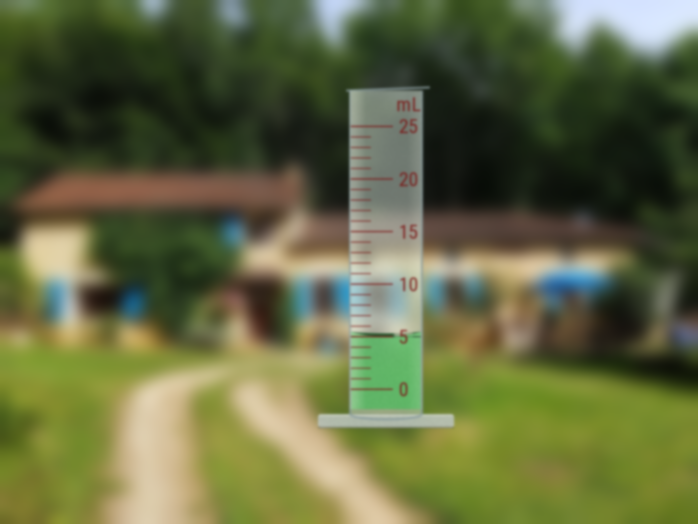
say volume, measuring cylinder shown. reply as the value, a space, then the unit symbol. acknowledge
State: 5 mL
